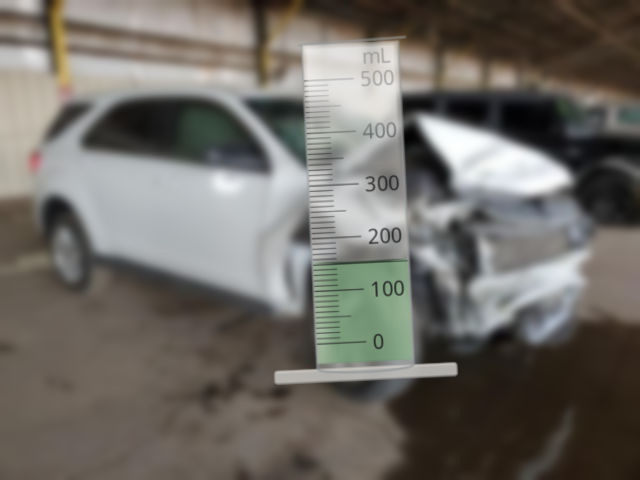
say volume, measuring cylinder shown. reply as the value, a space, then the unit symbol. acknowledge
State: 150 mL
